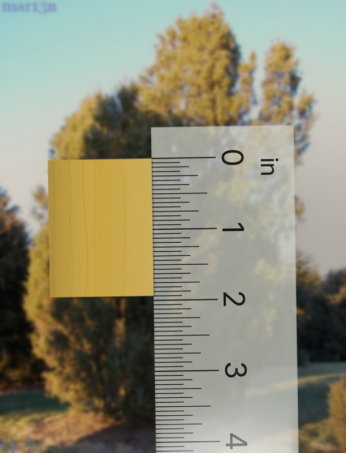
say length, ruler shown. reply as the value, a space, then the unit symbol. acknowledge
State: 1.9375 in
